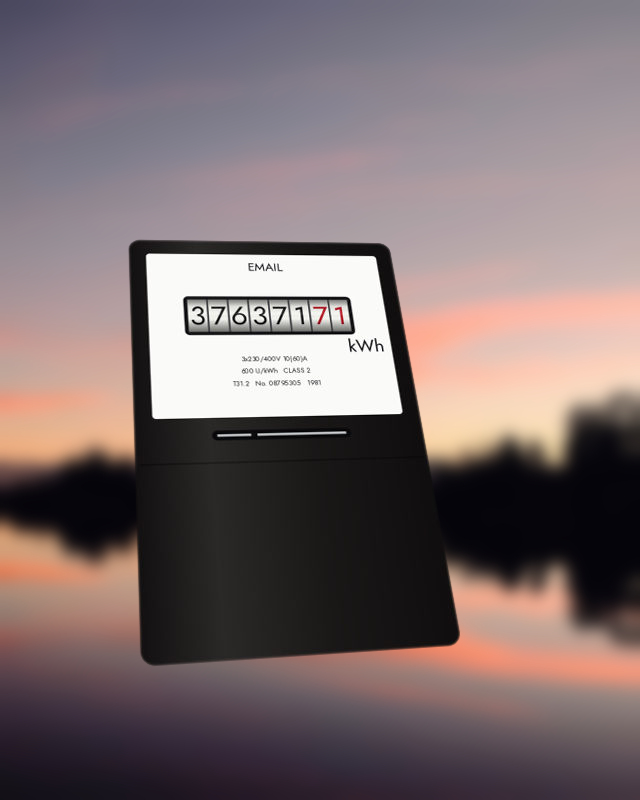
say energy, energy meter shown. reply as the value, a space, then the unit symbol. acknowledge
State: 376371.71 kWh
